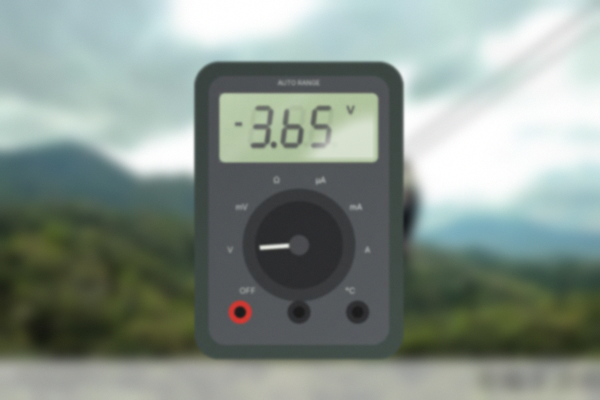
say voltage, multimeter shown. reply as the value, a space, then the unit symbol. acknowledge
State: -3.65 V
